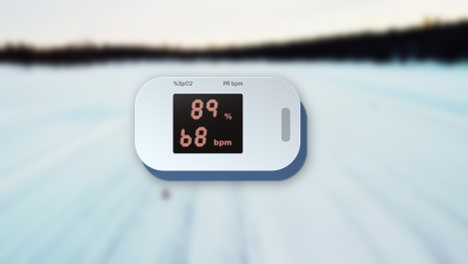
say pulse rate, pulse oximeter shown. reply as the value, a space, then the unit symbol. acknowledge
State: 68 bpm
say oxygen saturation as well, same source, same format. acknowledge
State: 89 %
